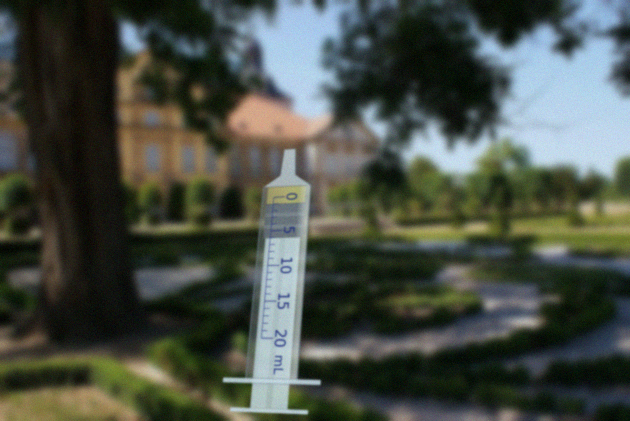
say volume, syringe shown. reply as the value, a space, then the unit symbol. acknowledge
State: 1 mL
